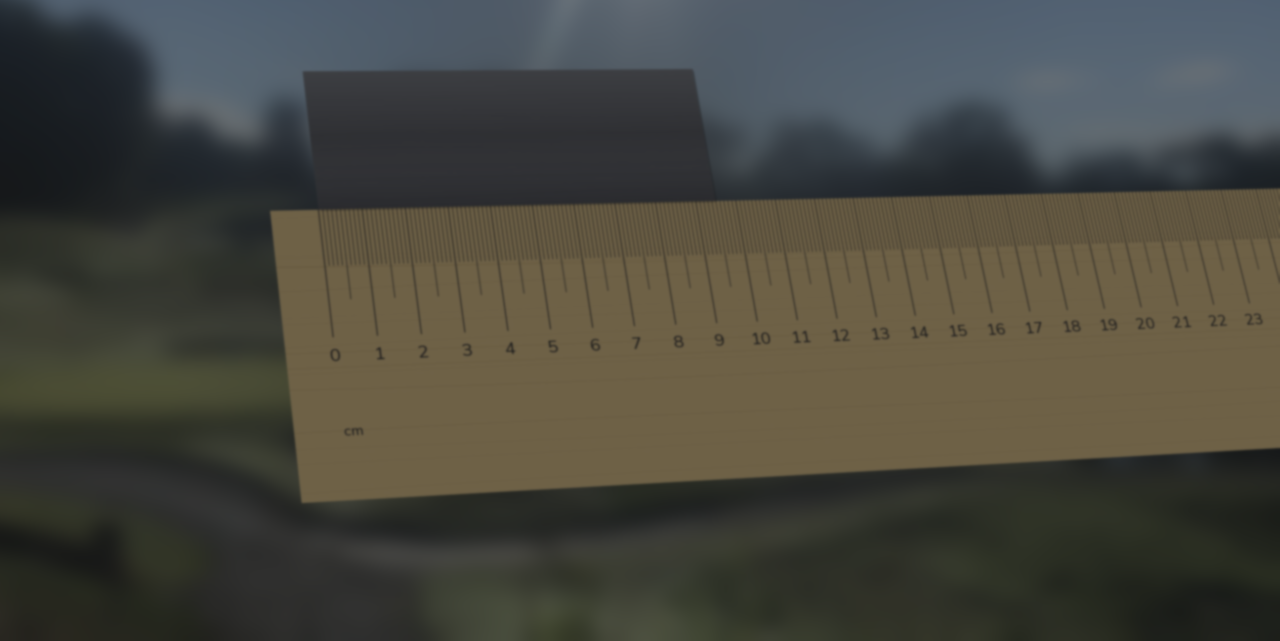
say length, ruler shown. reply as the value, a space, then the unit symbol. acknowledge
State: 9.5 cm
